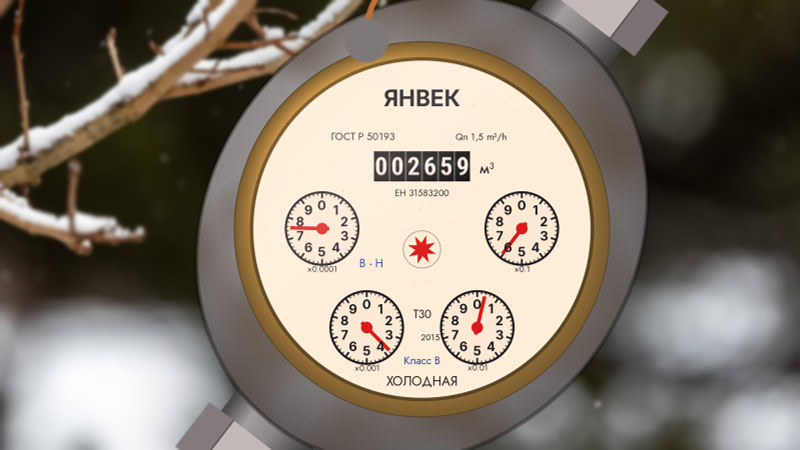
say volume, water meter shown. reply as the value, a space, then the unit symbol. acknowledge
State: 2659.6037 m³
